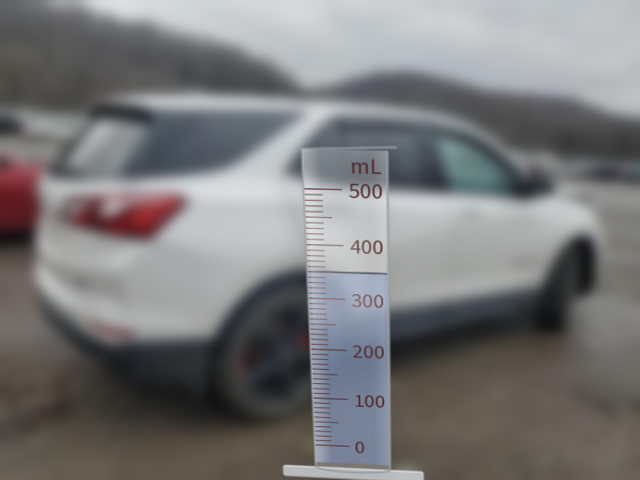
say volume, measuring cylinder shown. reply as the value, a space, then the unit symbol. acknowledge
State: 350 mL
